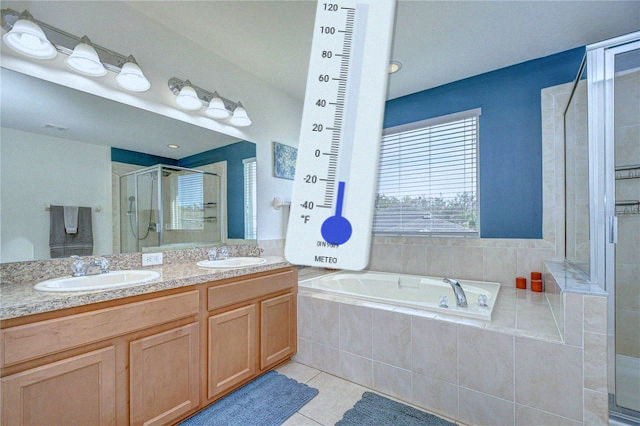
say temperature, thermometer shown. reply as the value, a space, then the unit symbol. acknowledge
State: -20 °F
